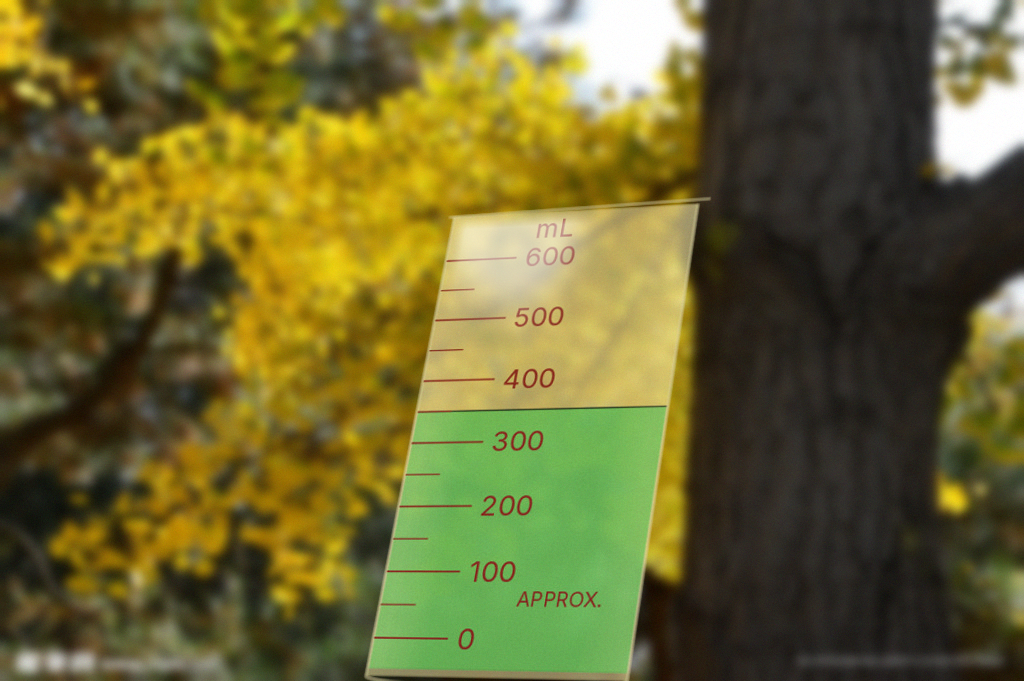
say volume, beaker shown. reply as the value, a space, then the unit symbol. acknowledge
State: 350 mL
